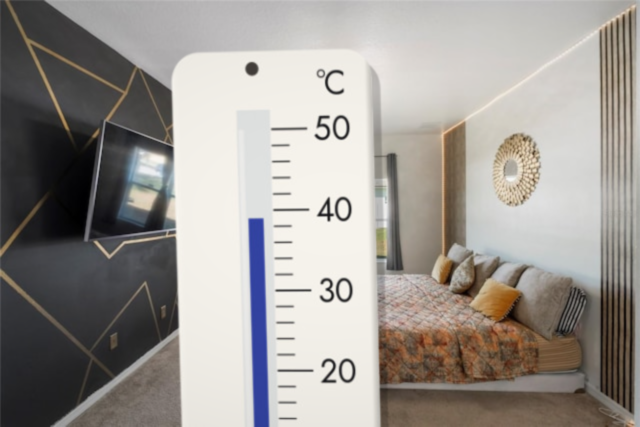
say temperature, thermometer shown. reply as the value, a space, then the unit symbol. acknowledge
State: 39 °C
